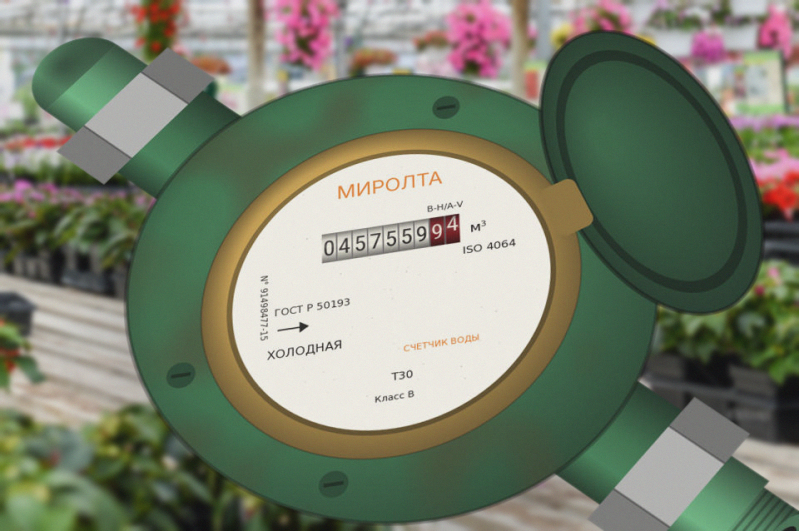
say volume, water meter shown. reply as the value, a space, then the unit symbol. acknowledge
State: 457559.94 m³
